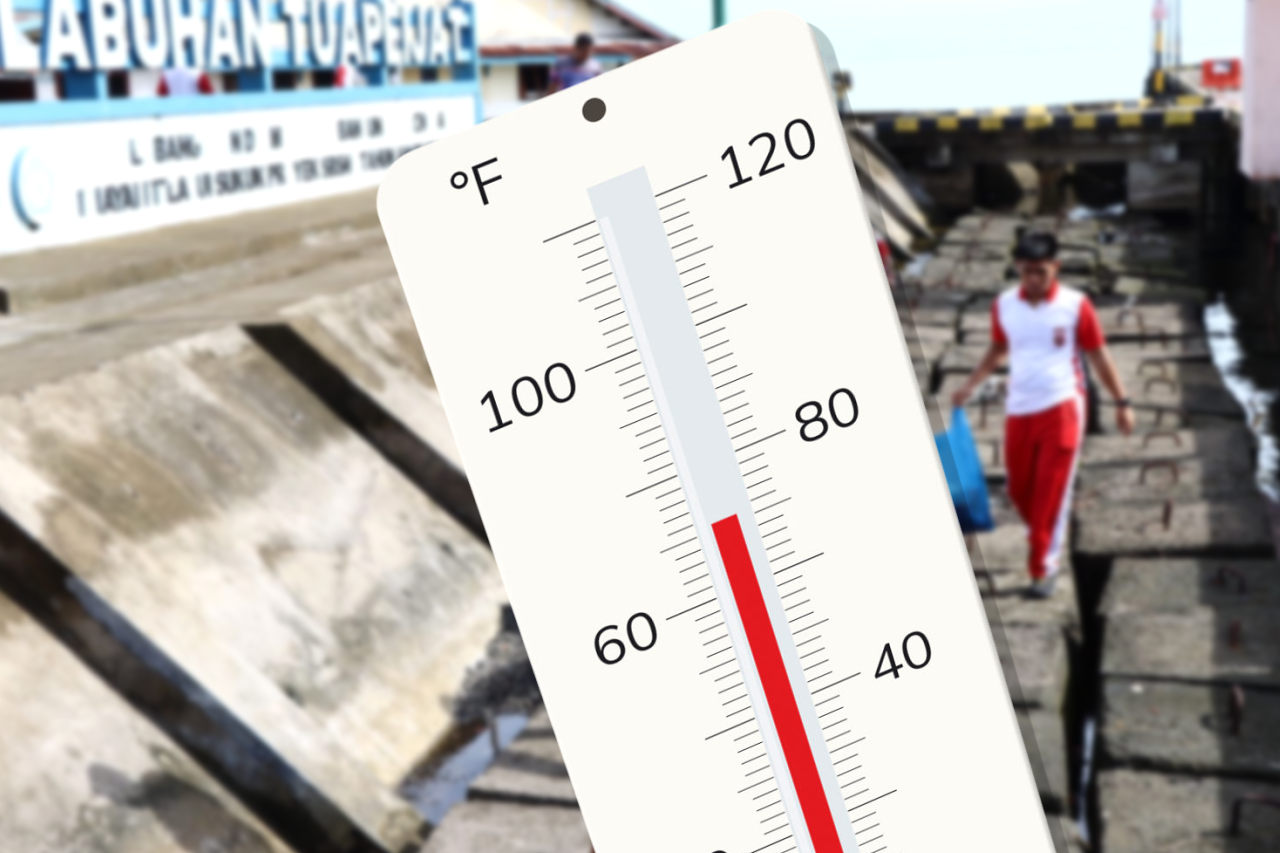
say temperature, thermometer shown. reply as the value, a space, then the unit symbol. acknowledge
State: 71 °F
